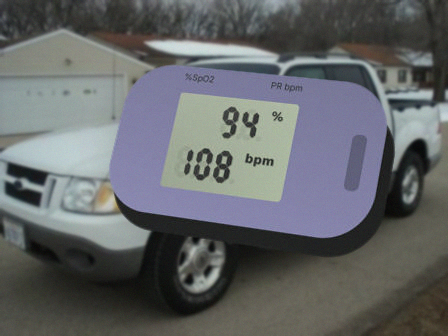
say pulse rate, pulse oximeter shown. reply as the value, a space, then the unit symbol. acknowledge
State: 108 bpm
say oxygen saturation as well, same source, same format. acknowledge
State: 94 %
